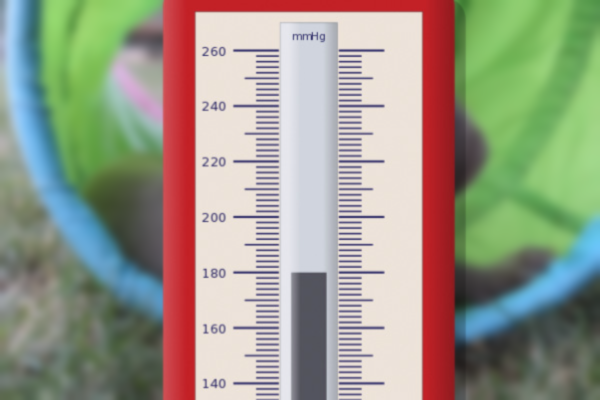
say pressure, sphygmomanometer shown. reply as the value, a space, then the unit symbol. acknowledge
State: 180 mmHg
